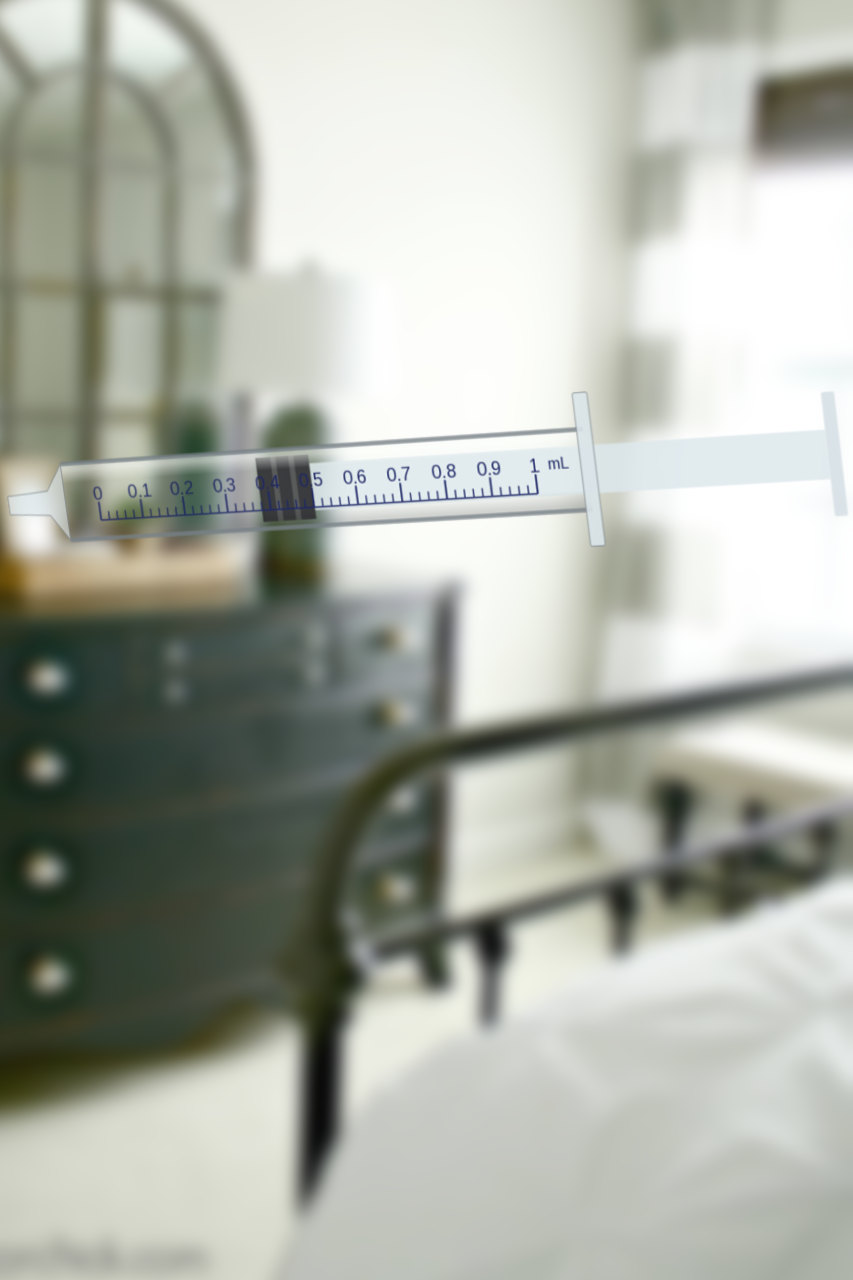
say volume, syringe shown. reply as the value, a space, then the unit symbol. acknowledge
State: 0.38 mL
